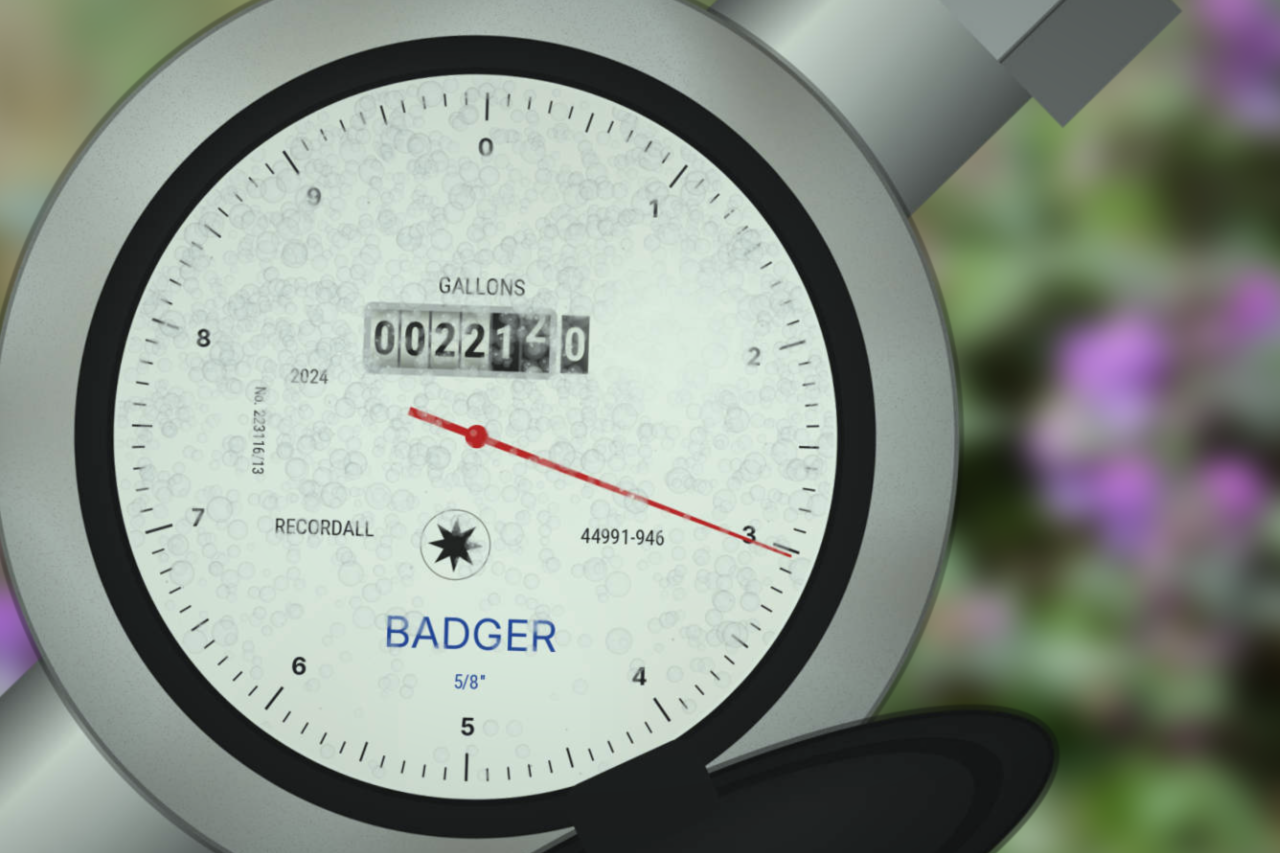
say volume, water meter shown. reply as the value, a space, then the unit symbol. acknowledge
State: 22123.0 gal
